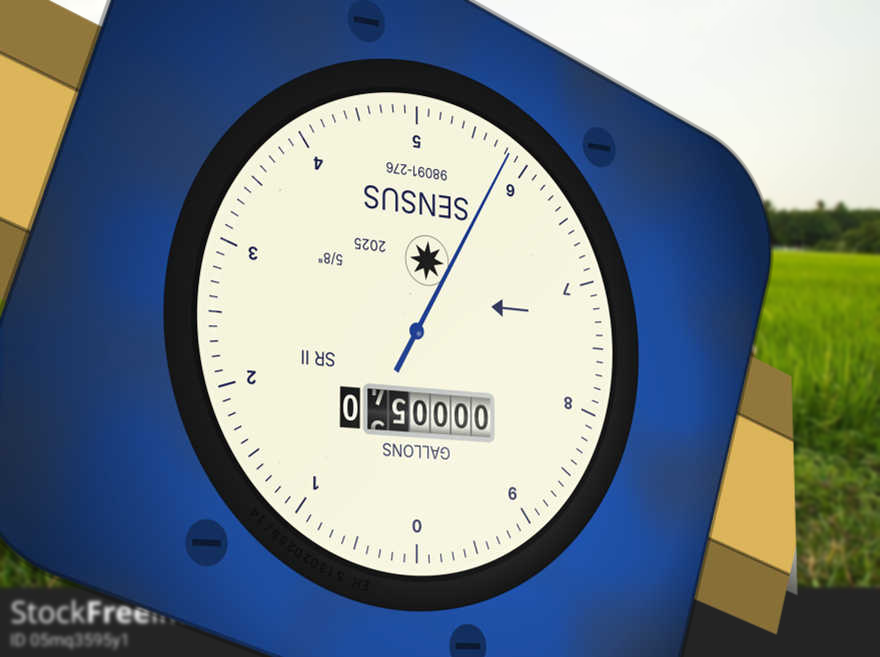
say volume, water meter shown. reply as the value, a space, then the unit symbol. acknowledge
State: 535.8 gal
